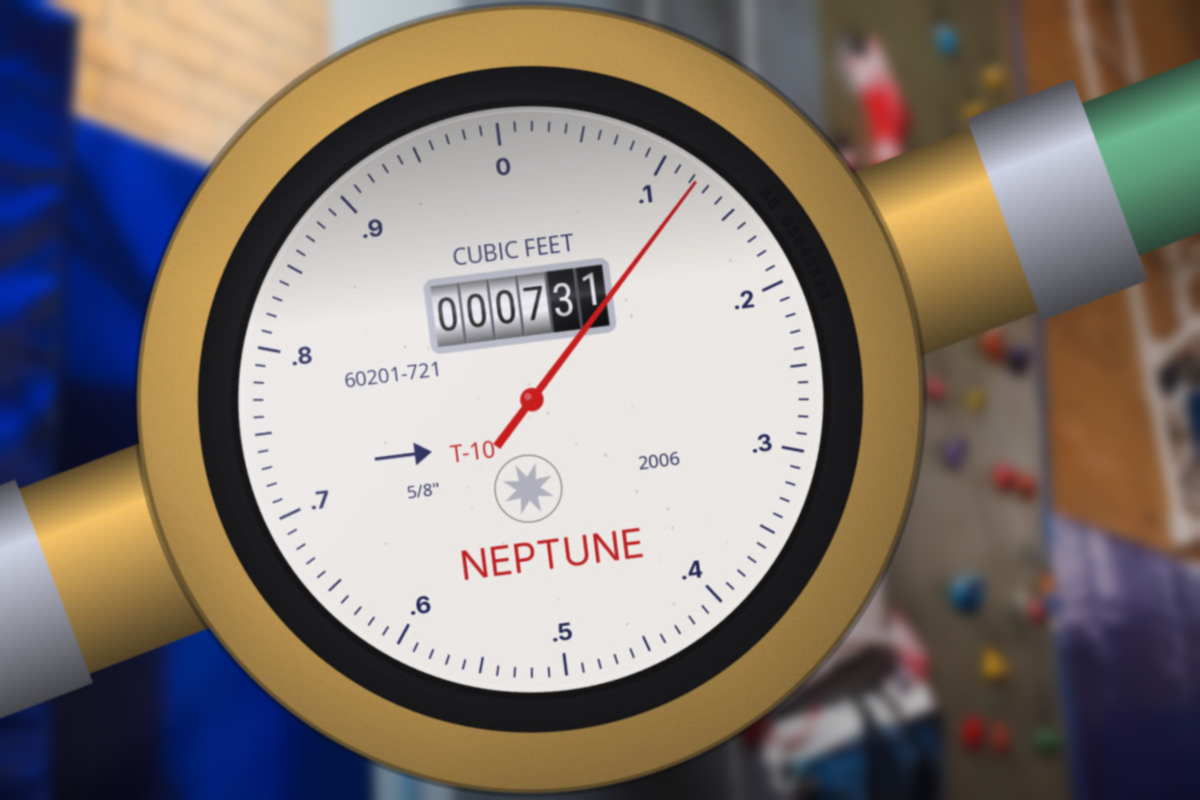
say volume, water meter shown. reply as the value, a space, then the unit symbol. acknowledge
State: 731.12 ft³
